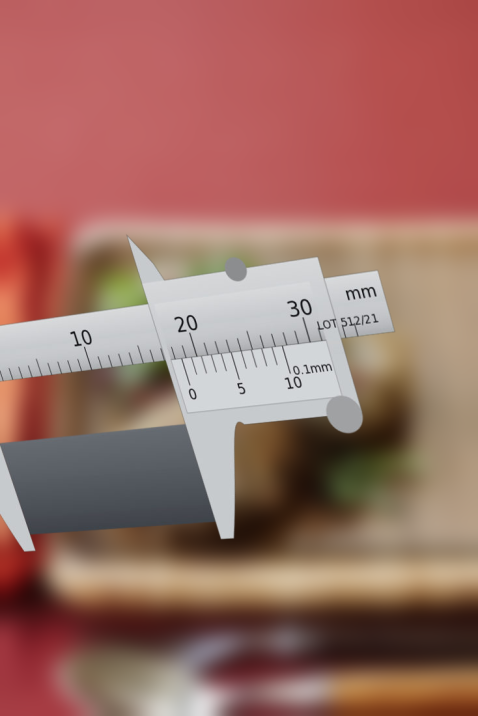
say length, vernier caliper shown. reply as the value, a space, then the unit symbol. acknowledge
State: 18.6 mm
